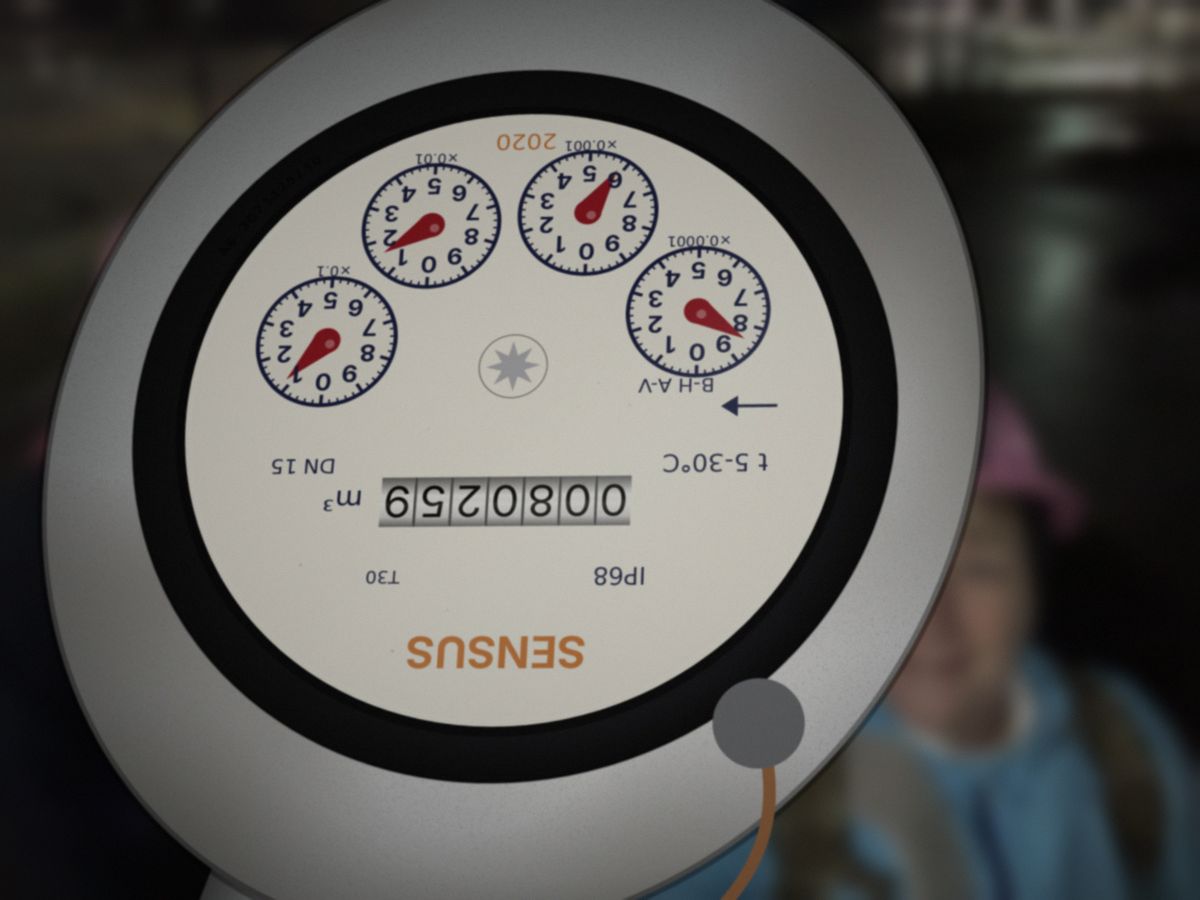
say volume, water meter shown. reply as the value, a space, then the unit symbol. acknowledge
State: 80259.1158 m³
